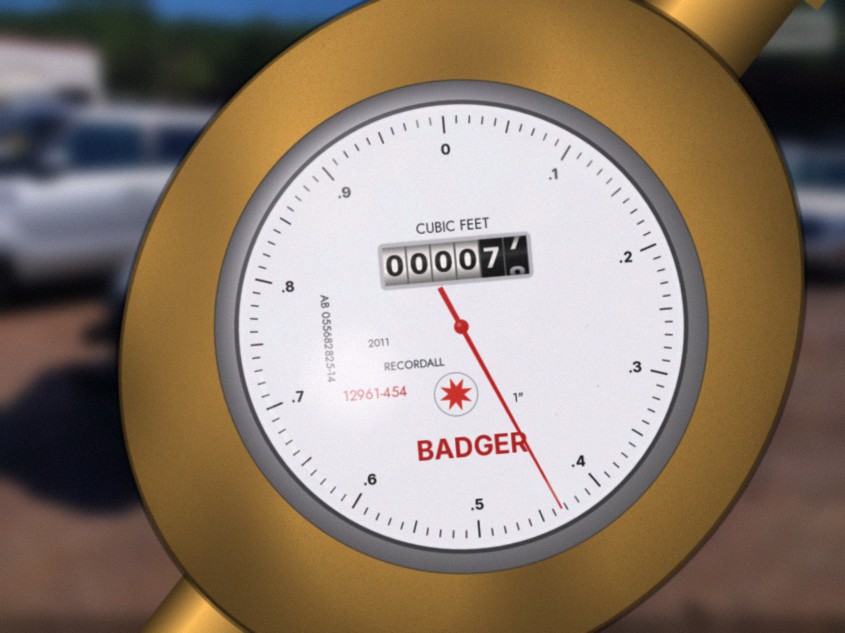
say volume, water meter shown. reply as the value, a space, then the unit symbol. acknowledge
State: 77.43 ft³
